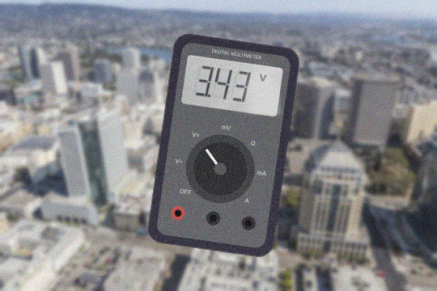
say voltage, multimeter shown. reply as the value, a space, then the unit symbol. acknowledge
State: 3.43 V
